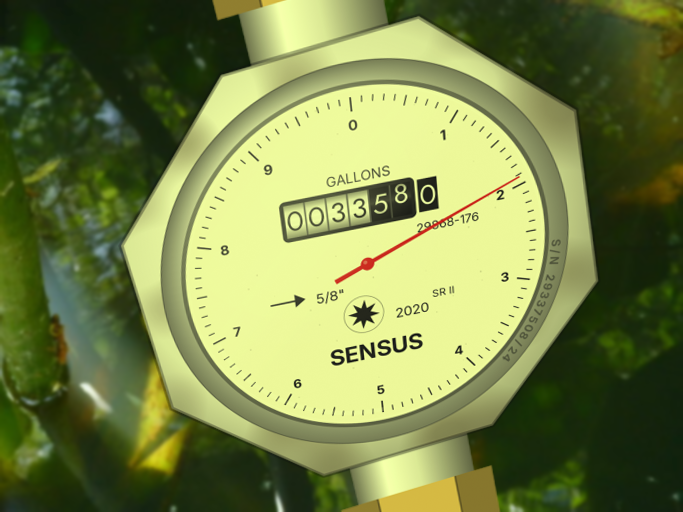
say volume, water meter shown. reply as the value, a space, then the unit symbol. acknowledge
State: 33581.9 gal
